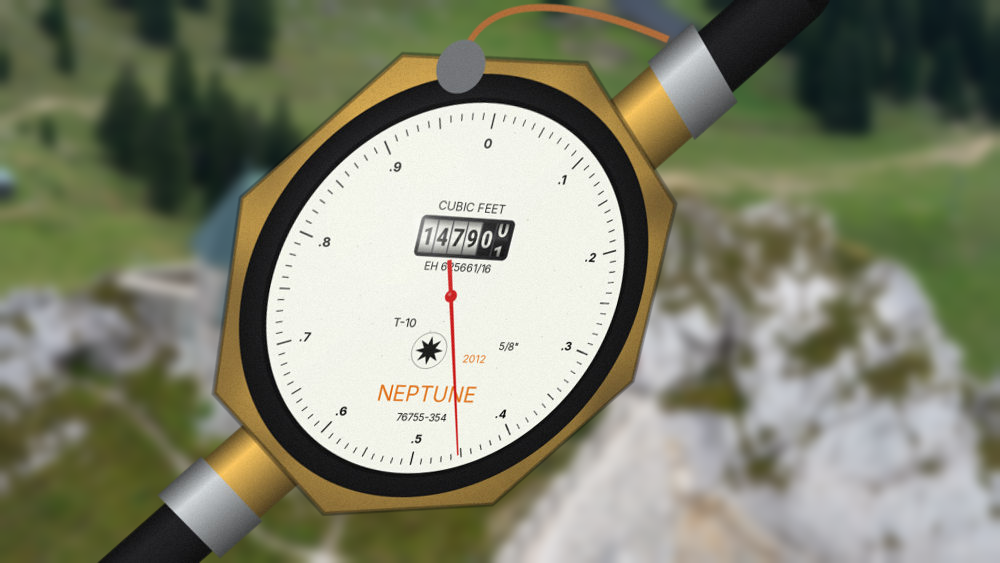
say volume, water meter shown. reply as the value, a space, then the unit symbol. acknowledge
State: 147900.45 ft³
